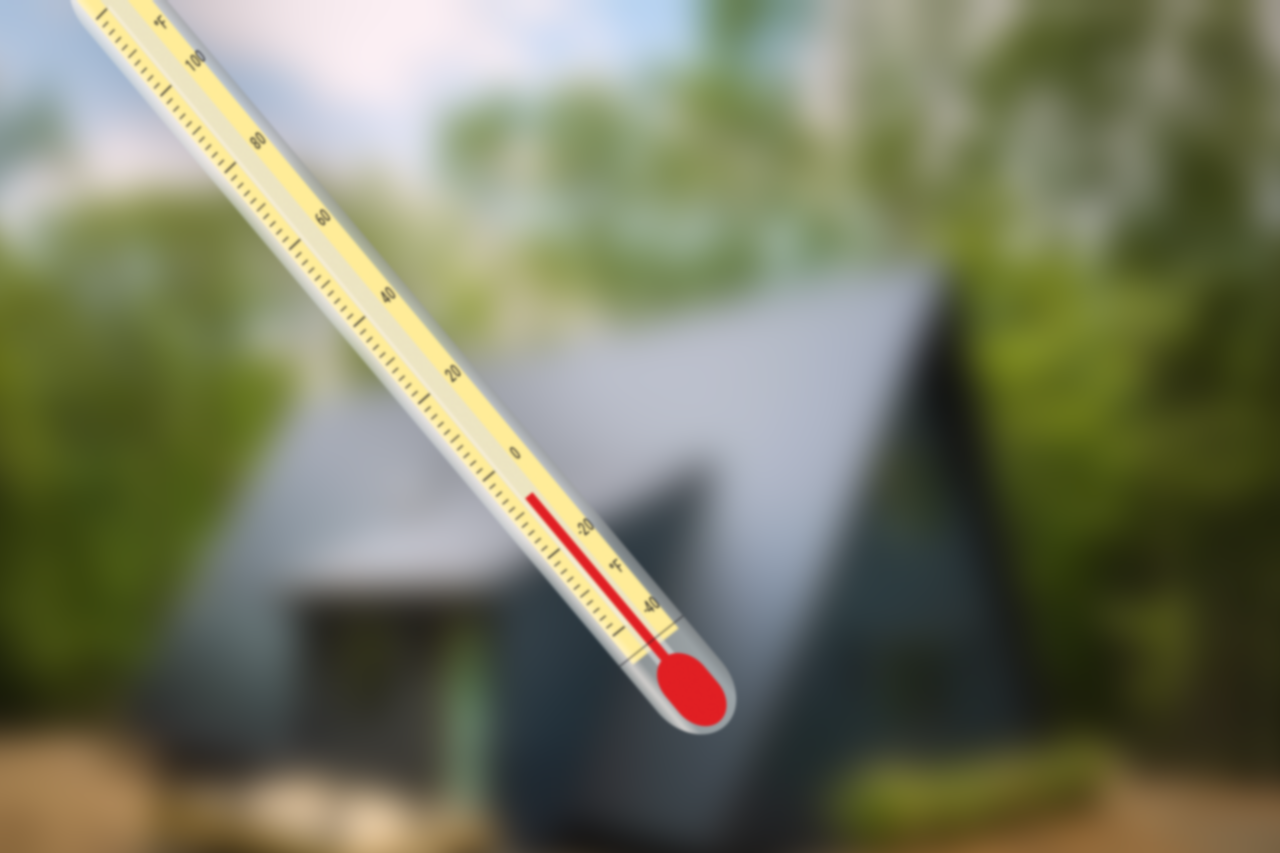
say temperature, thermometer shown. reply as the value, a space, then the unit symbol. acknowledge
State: -8 °F
